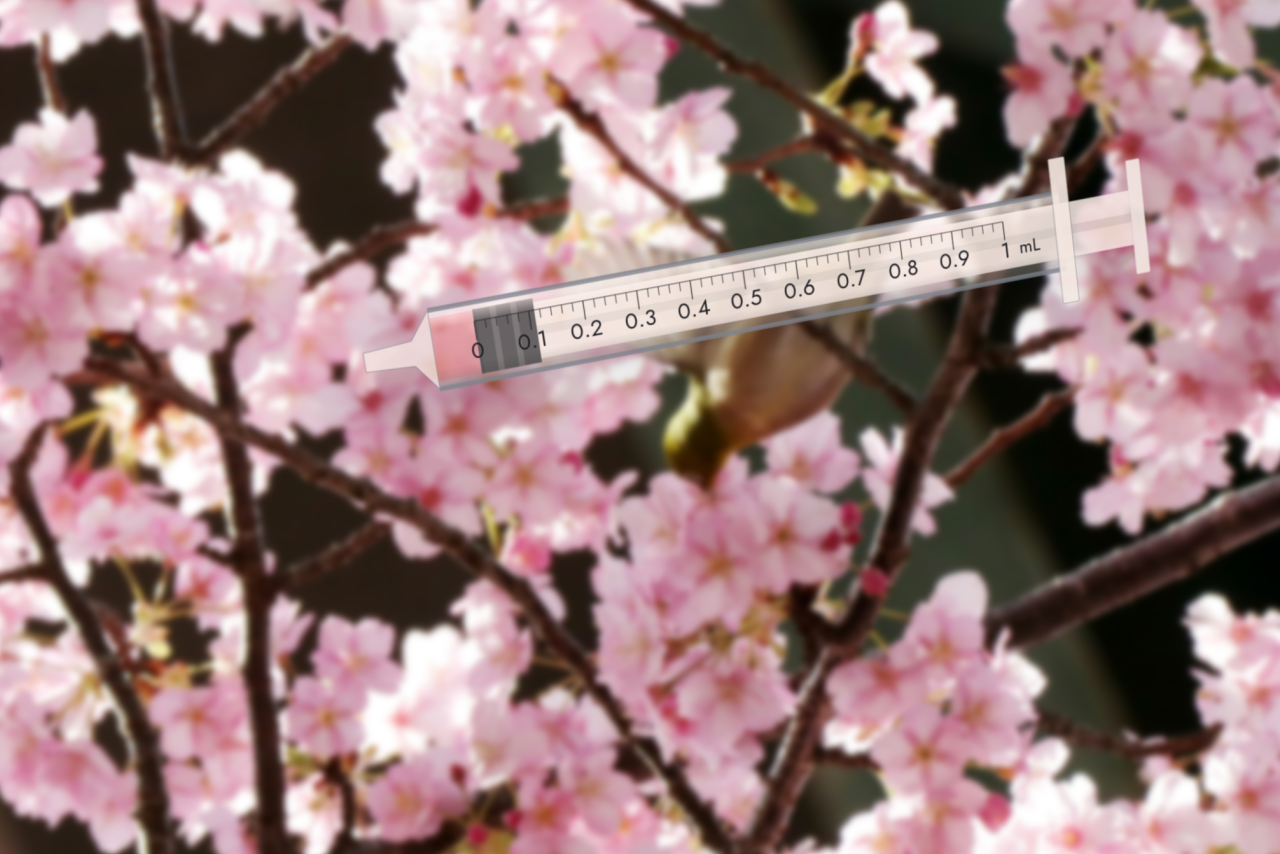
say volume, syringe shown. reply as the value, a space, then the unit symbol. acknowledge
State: 0 mL
